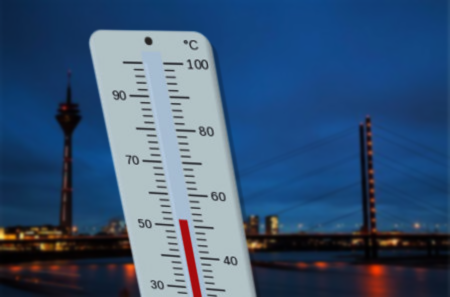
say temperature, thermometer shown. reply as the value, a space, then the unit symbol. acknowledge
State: 52 °C
